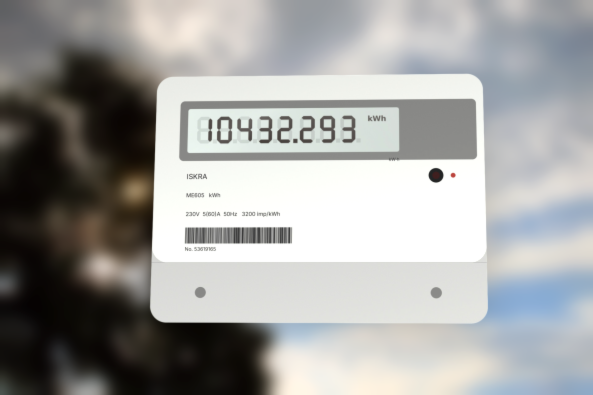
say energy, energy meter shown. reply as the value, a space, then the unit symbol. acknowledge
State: 10432.293 kWh
